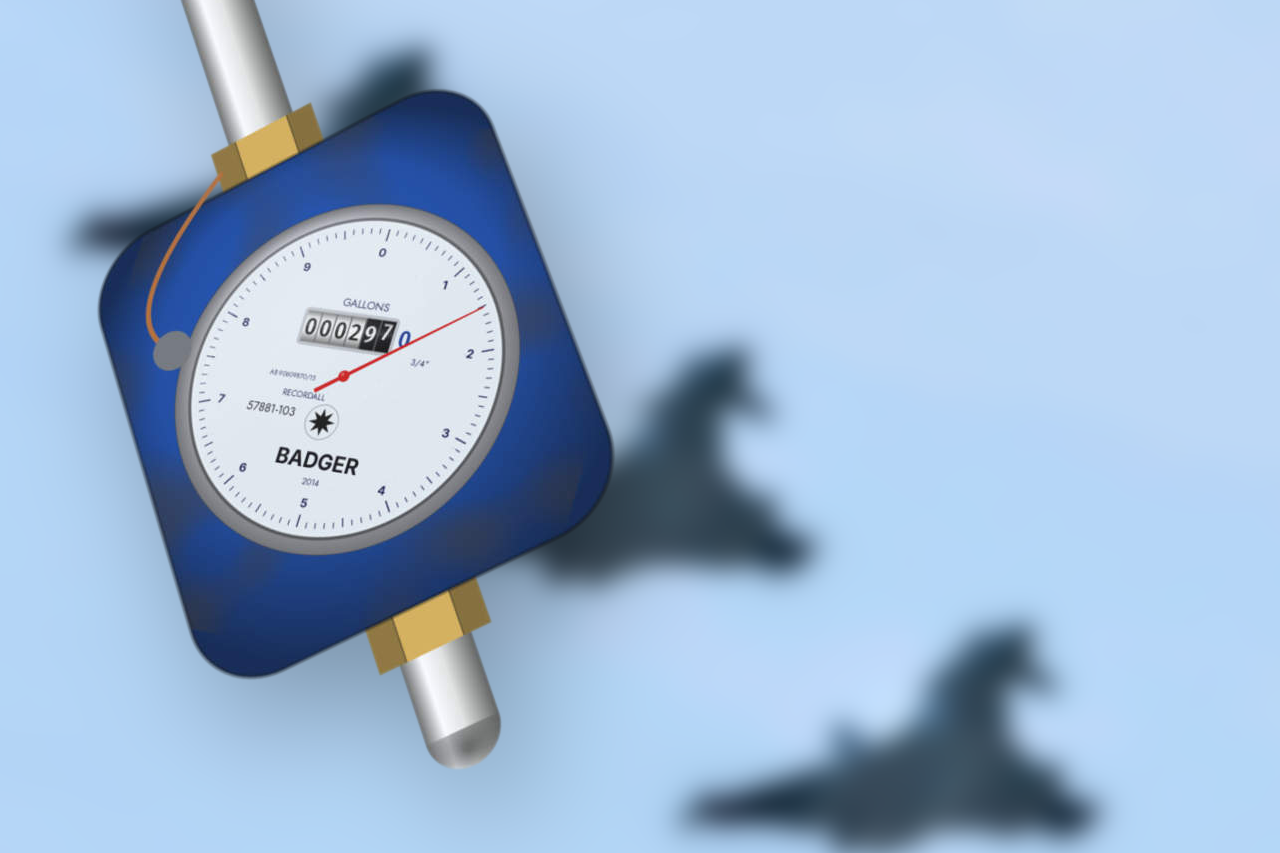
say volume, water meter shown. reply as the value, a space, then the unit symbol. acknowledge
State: 2971.5 gal
